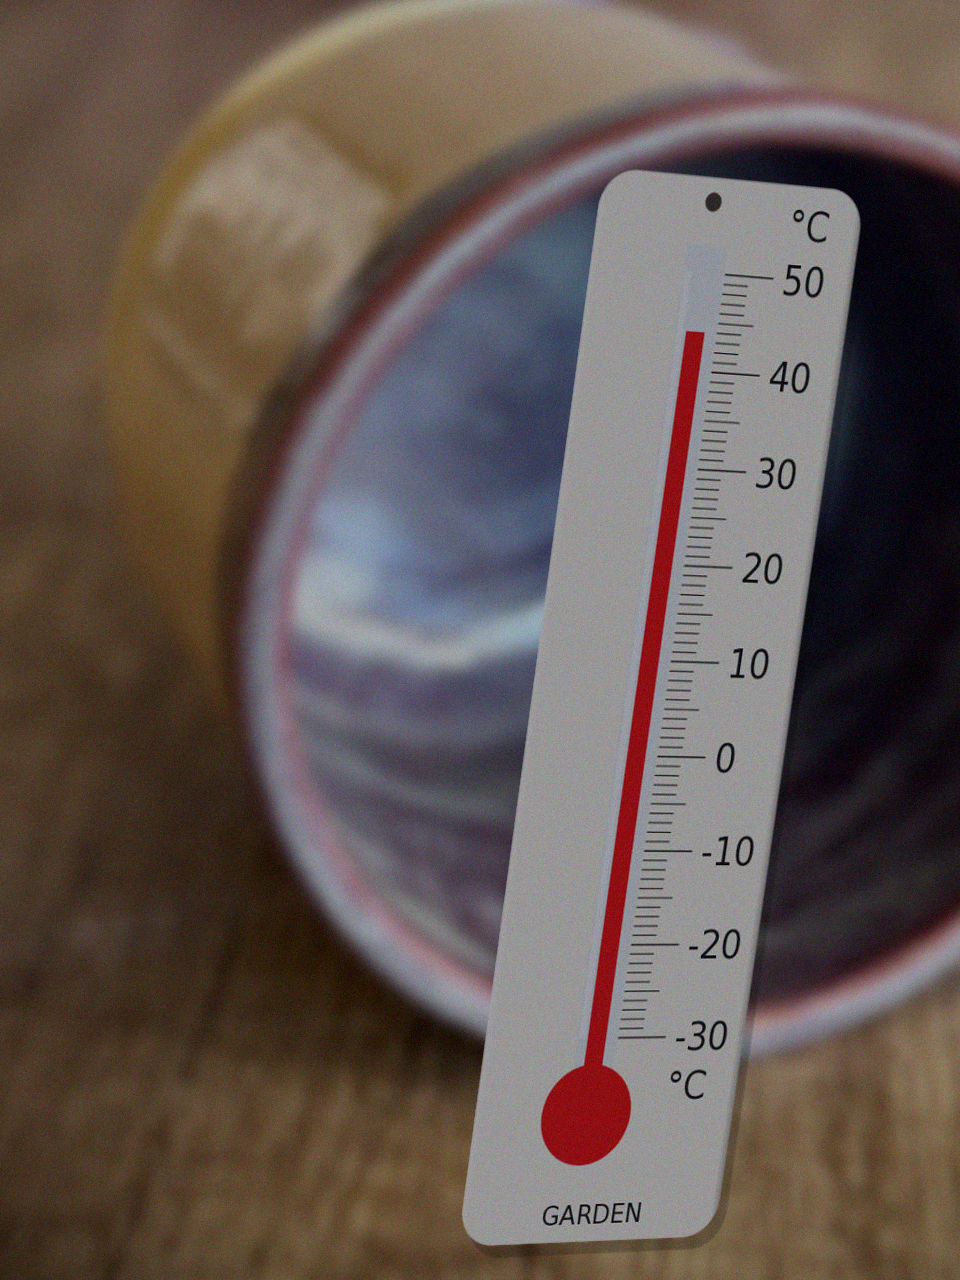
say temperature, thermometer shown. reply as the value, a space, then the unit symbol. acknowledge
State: 44 °C
